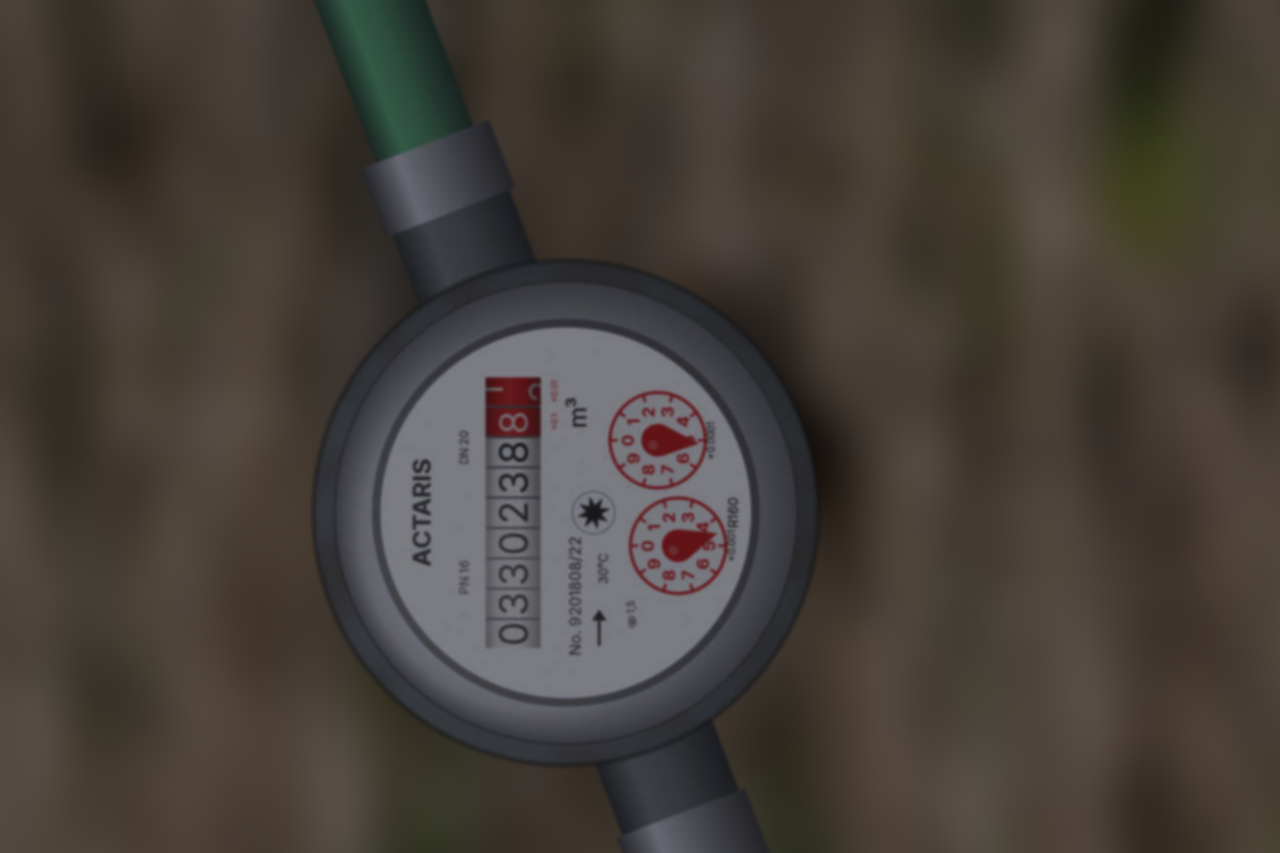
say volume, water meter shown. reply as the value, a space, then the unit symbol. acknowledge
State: 330238.8145 m³
